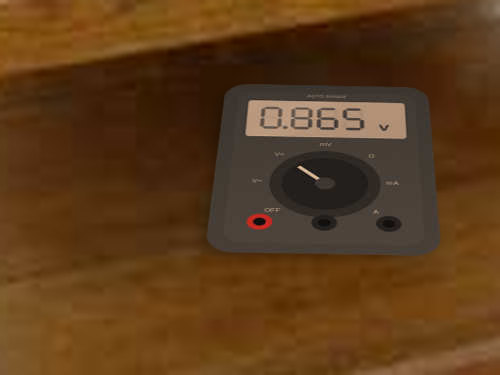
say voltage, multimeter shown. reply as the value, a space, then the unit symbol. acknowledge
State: 0.865 V
